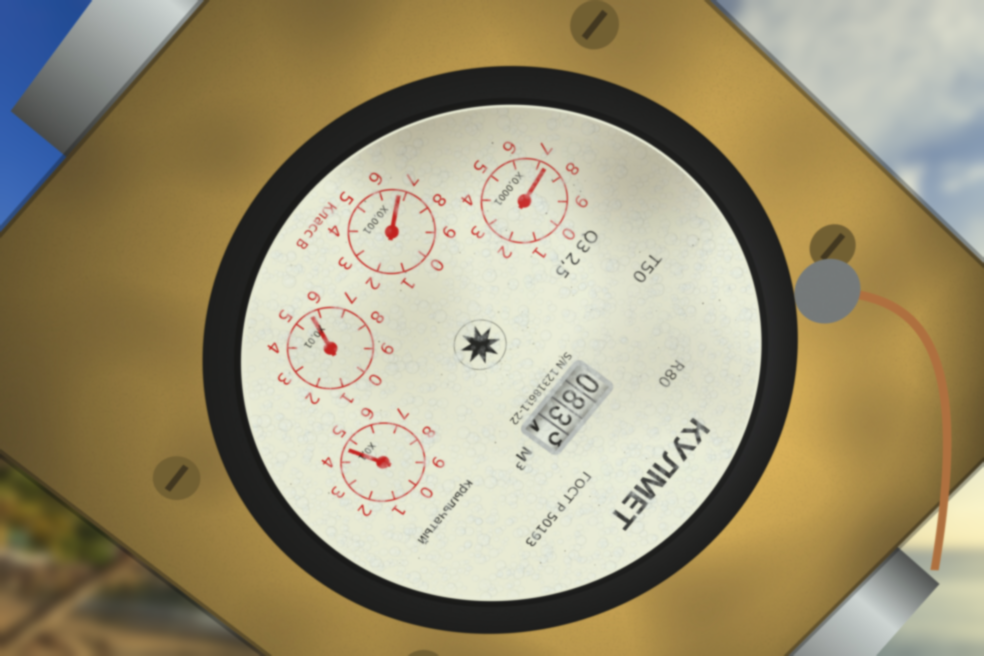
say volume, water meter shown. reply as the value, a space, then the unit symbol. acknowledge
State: 833.4567 m³
